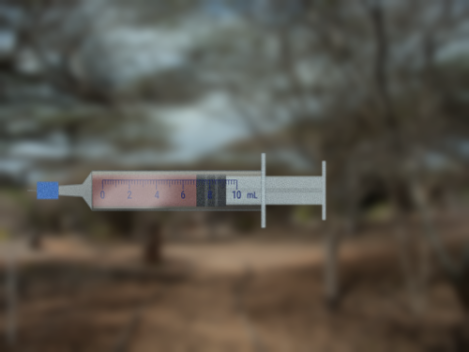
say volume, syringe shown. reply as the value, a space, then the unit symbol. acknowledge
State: 7 mL
